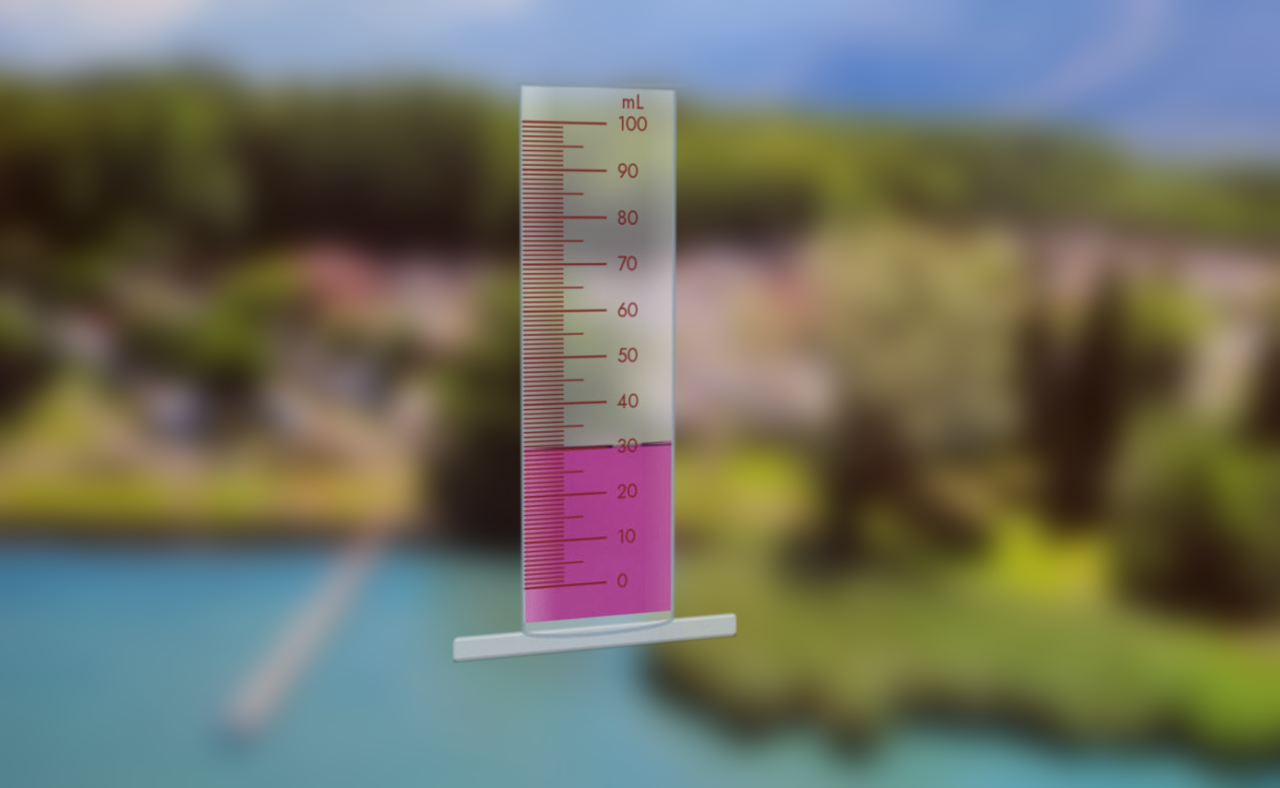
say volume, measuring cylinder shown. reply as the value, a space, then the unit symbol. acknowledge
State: 30 mL
